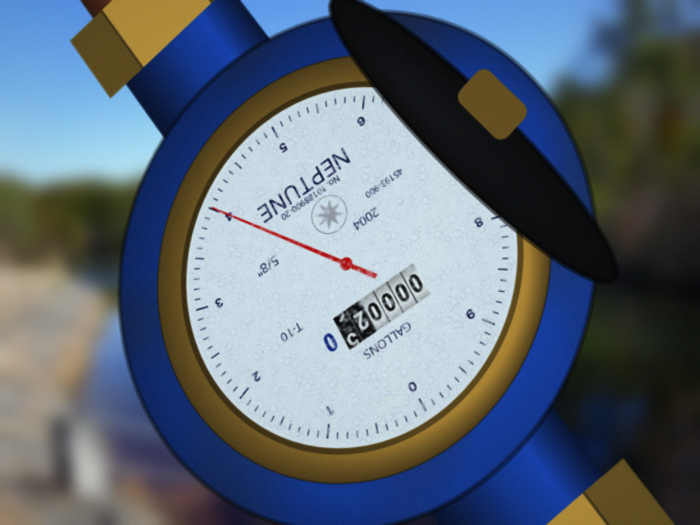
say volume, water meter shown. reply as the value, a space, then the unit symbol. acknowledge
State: 254.0 gal
